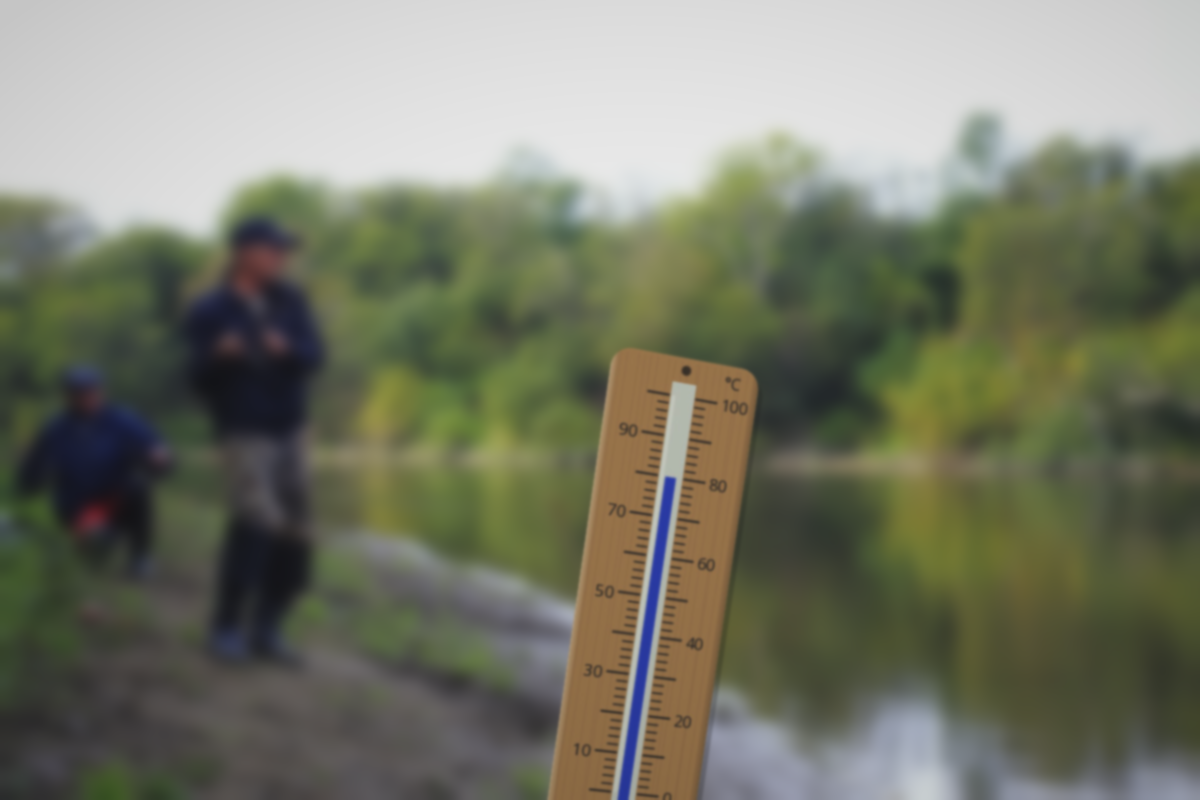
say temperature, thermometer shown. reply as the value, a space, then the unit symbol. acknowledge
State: 80 °C
